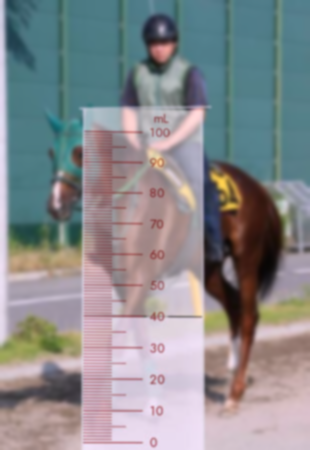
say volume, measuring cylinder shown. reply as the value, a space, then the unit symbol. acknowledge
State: 40 mL
